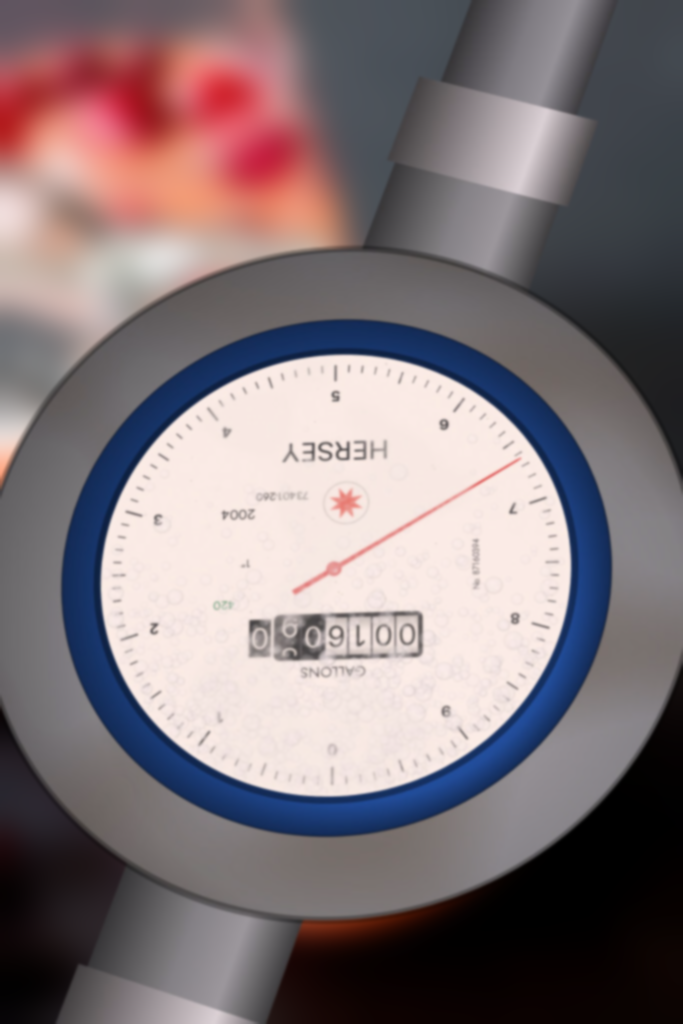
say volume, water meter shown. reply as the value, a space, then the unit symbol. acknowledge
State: 16086.6 gal
